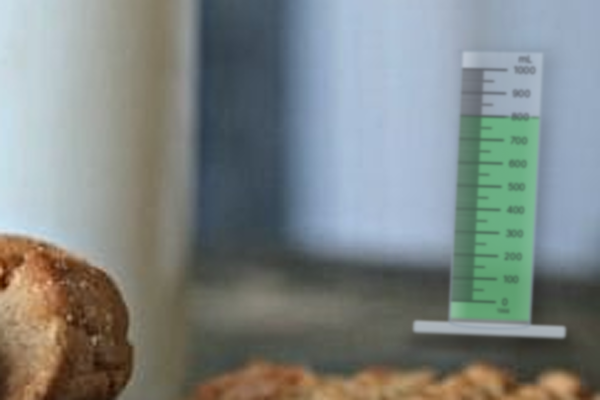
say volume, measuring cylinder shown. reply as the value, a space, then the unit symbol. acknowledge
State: 800 mL
